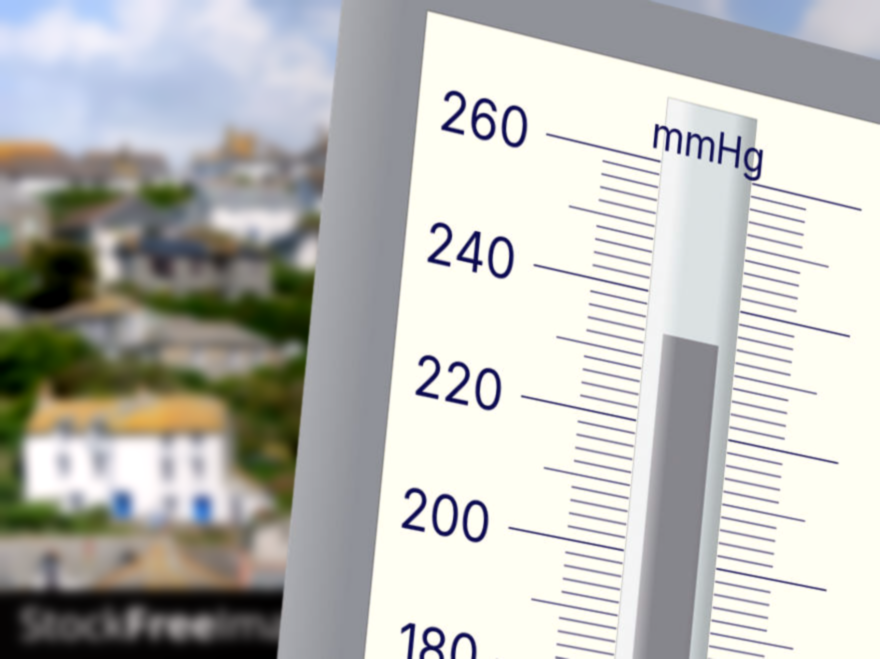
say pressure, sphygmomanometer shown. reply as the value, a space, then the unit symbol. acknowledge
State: 234 mmHg
